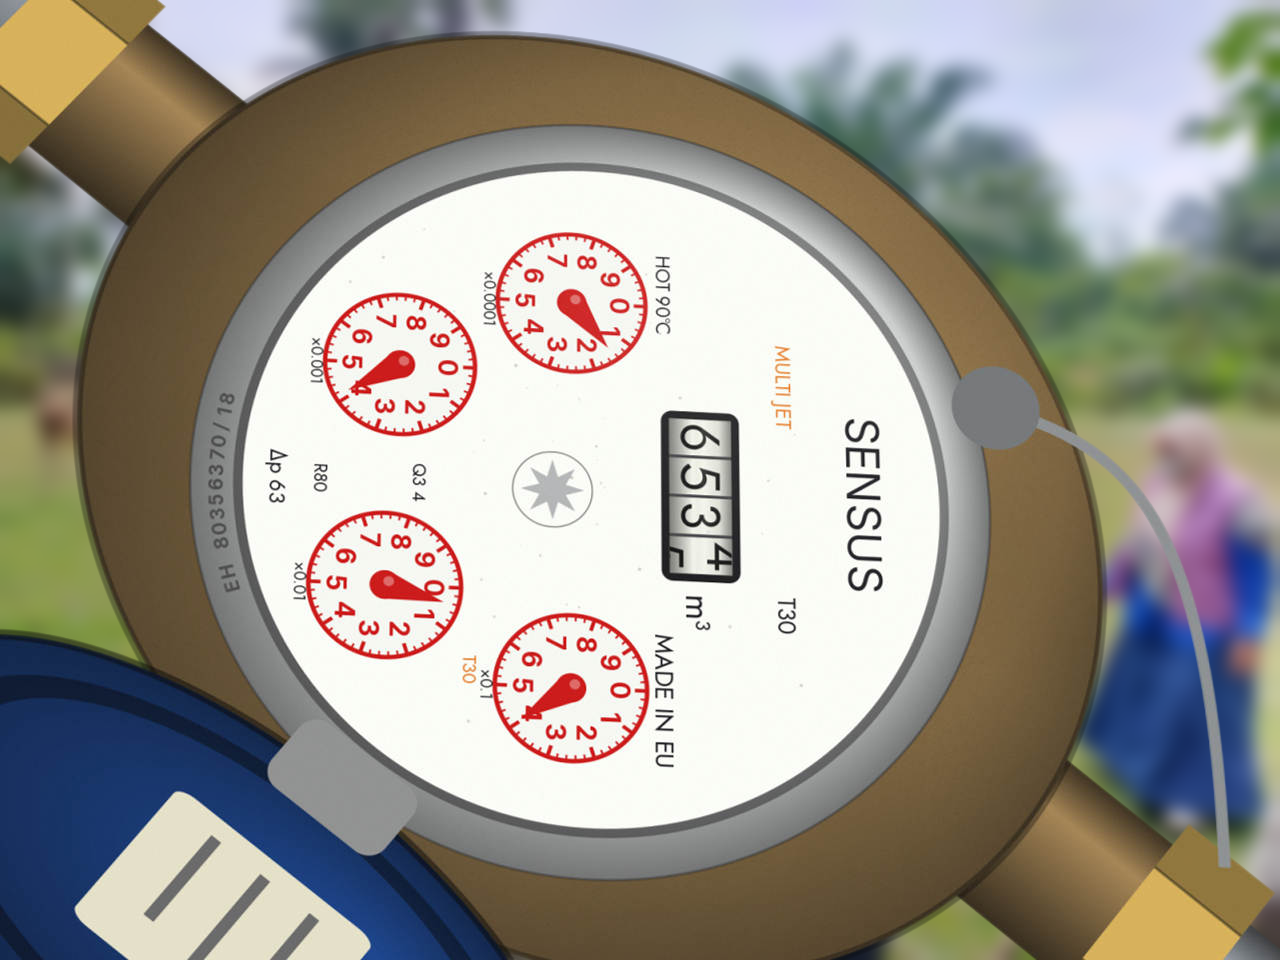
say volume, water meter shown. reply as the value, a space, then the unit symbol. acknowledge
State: 6534.4041 m³
